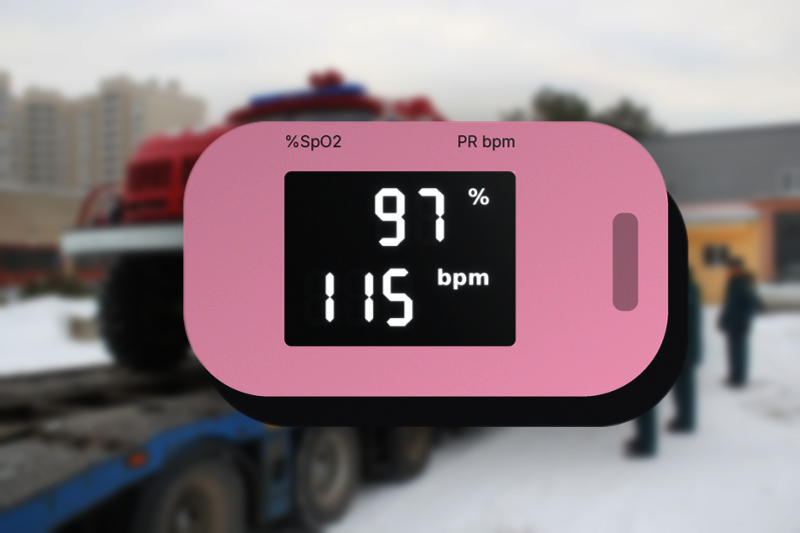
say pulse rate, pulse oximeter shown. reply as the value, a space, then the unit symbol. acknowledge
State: 115 bpm
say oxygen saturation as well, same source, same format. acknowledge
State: 97 %
